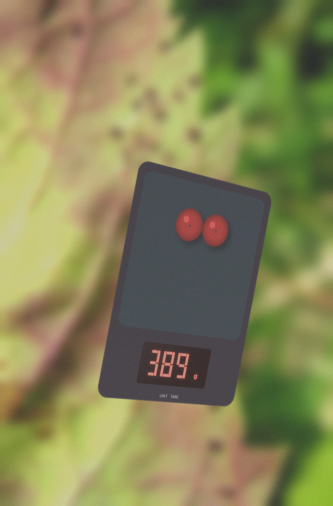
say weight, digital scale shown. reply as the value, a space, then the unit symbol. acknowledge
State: 389 g
